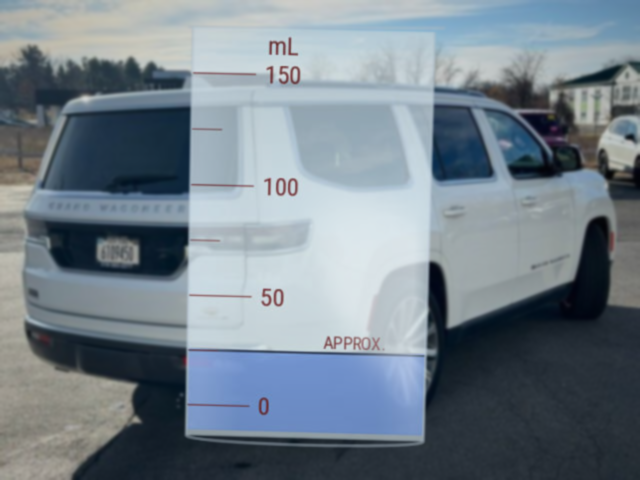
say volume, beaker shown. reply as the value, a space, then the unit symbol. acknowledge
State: 25 mL
